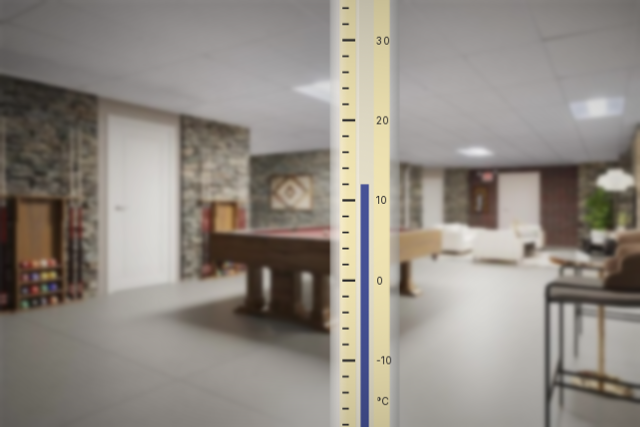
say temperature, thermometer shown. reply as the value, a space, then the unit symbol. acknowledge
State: 12 °C
